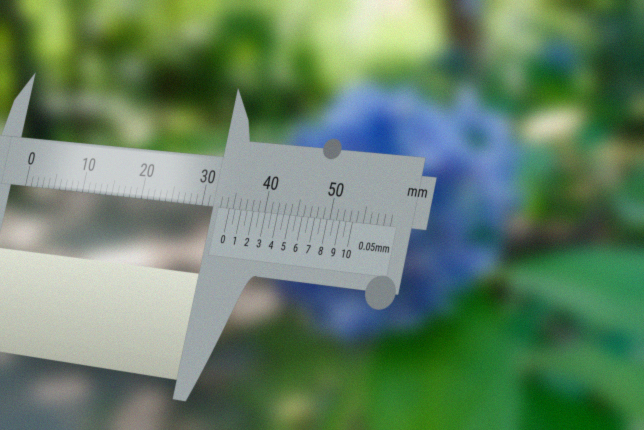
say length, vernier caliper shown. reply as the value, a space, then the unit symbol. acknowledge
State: 34.4 mm
